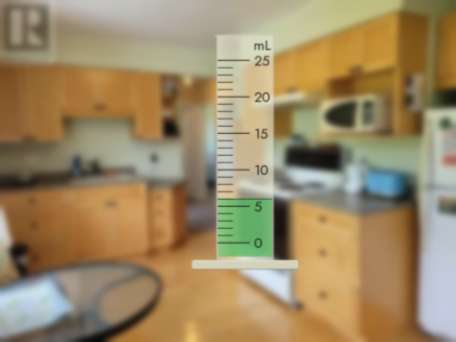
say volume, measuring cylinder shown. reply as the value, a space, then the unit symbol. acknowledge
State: 6 mL
